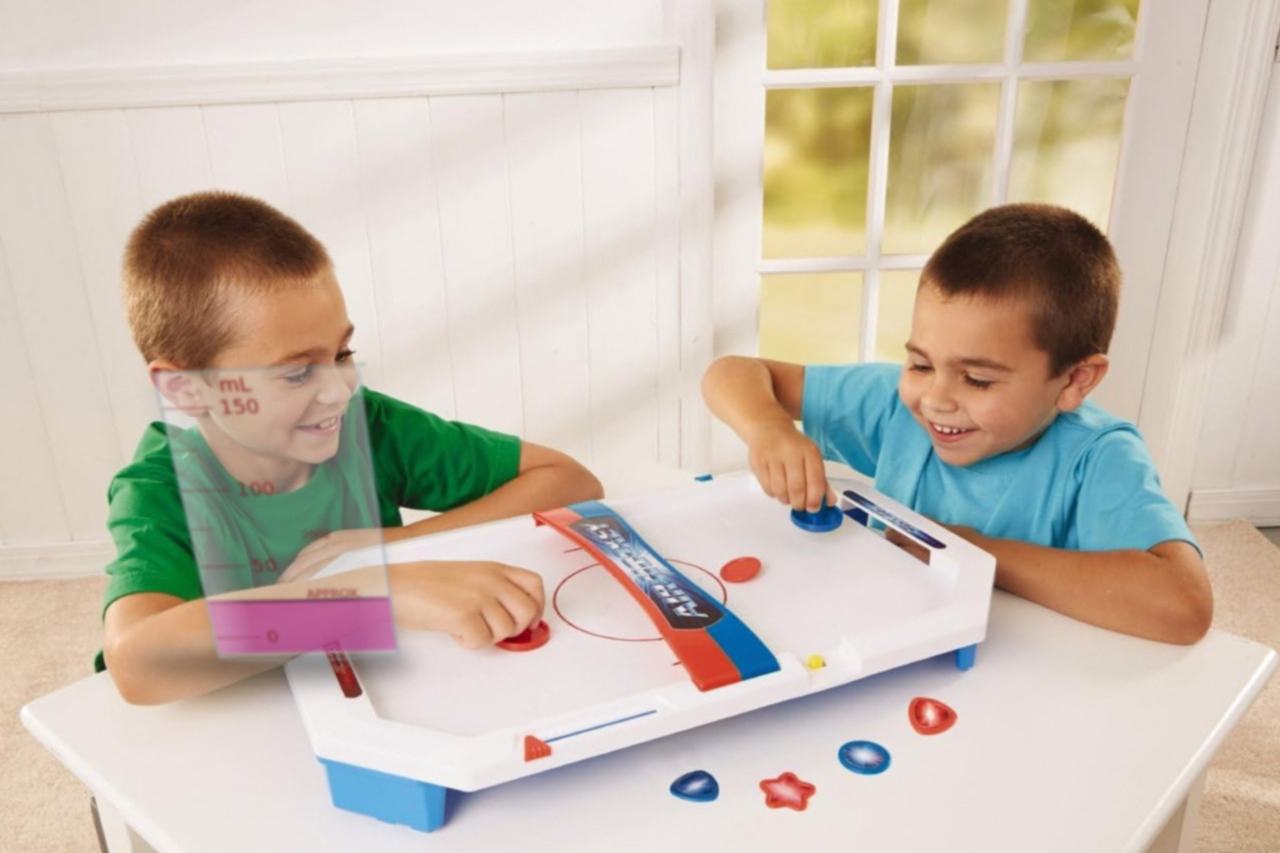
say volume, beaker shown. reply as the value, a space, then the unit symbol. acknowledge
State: 25 mL
